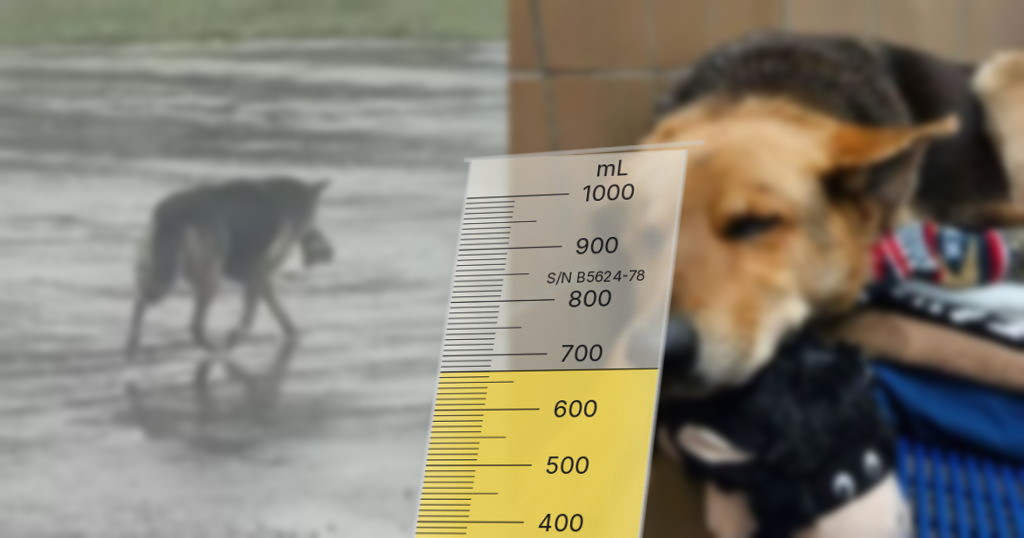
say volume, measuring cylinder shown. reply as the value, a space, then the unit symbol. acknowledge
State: 670 mL
